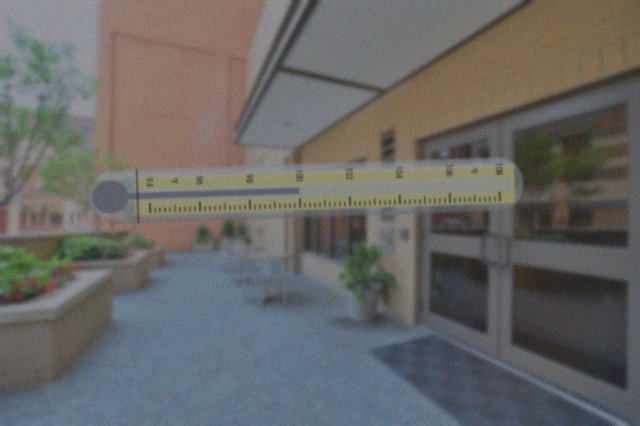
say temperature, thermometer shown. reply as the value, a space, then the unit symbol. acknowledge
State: 100 °F
